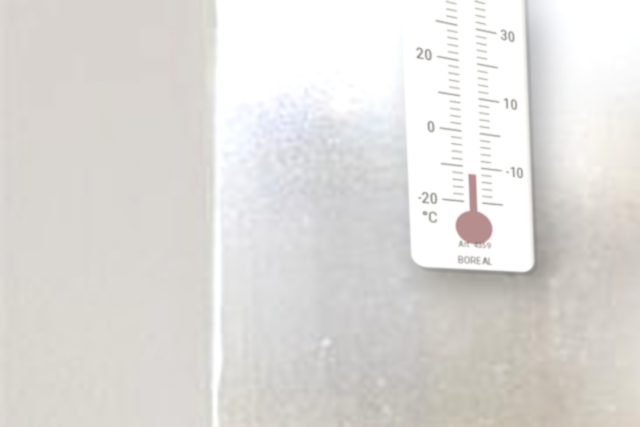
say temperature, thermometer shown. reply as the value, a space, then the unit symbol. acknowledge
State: -12 °C
